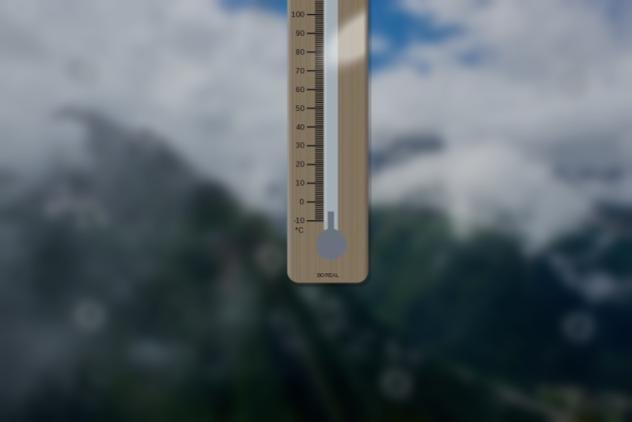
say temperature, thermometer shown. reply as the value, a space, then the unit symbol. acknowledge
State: -5 °C
